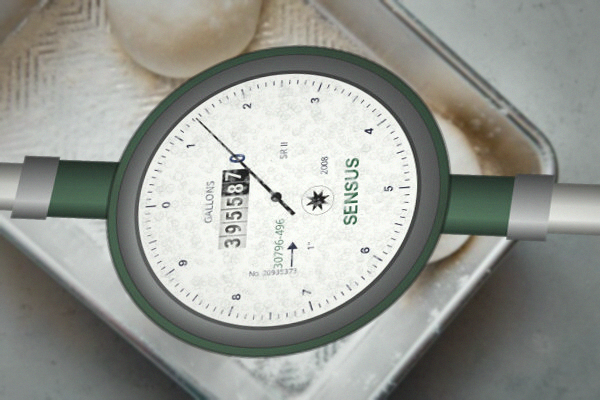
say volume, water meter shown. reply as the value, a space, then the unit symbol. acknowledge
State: 3955871.3 gal
